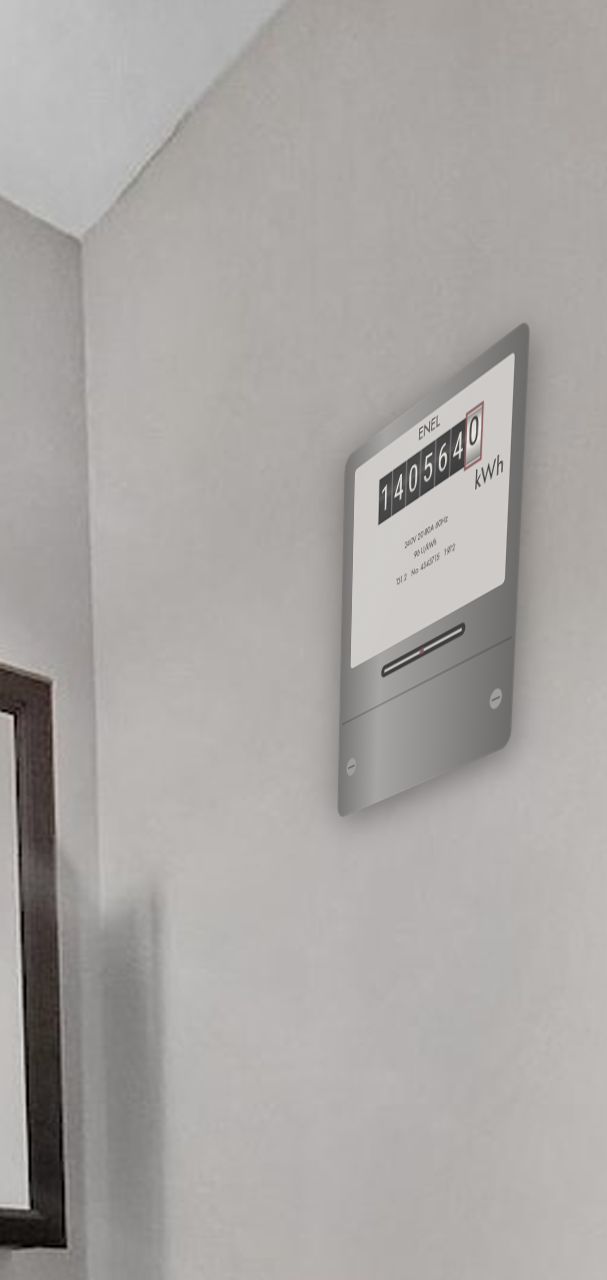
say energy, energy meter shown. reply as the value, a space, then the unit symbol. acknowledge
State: 140564.0 kWh
